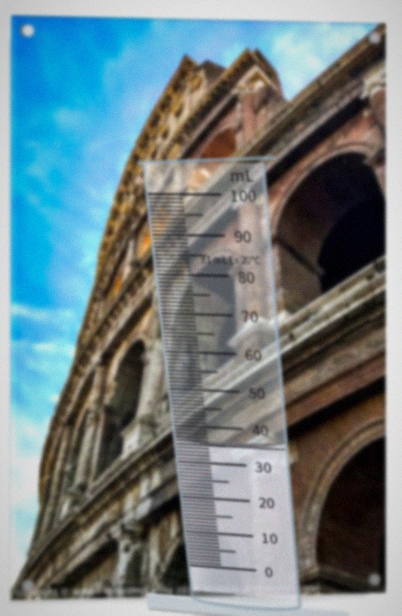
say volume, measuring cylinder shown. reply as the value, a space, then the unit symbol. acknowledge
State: 35 mL
